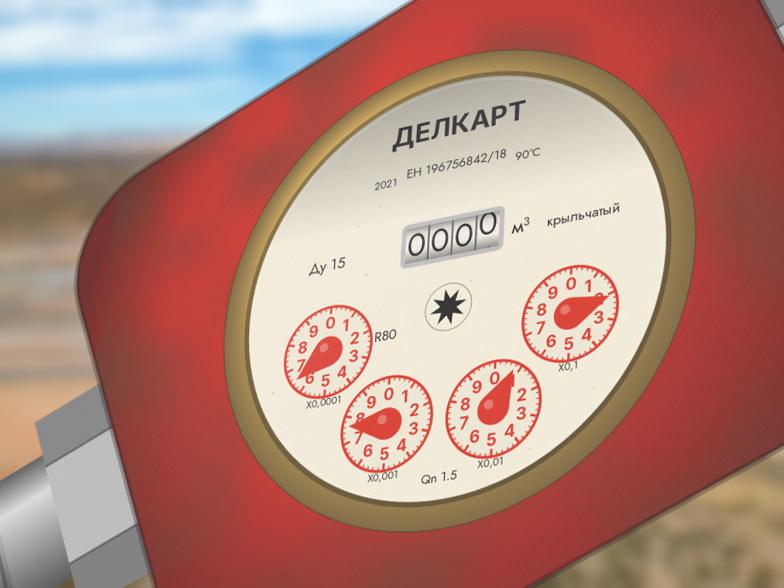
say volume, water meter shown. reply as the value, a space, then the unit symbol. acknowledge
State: 0.2076 m³
